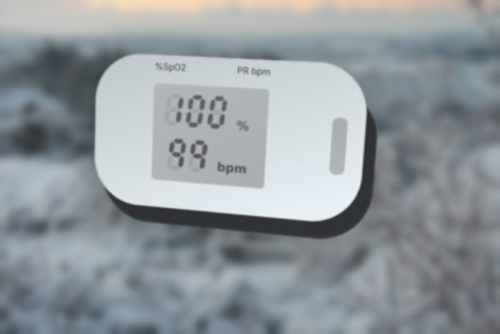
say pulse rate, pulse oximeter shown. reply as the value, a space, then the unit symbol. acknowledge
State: 99 bpm
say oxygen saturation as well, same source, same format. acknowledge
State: 100 %
